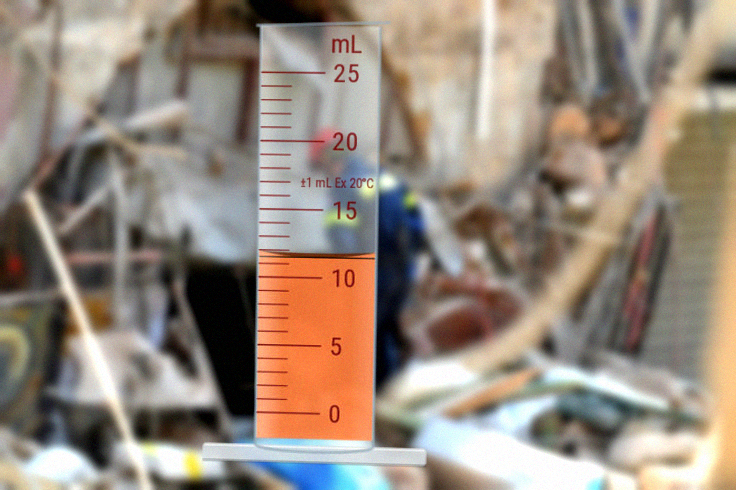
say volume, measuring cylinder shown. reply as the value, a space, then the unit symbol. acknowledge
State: 11.5 mL
